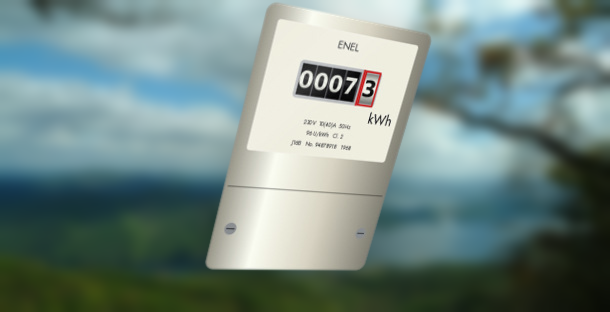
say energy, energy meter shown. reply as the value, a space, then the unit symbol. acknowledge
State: 7.3 kWh
